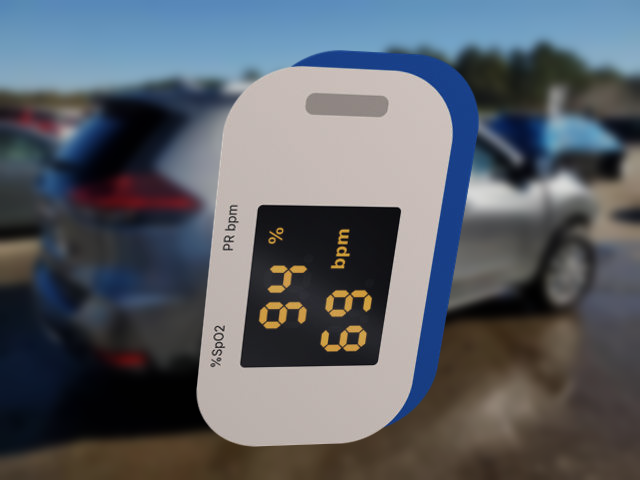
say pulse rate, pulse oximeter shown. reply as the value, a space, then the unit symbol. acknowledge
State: 69 bpm
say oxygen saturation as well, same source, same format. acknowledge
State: 94 %
